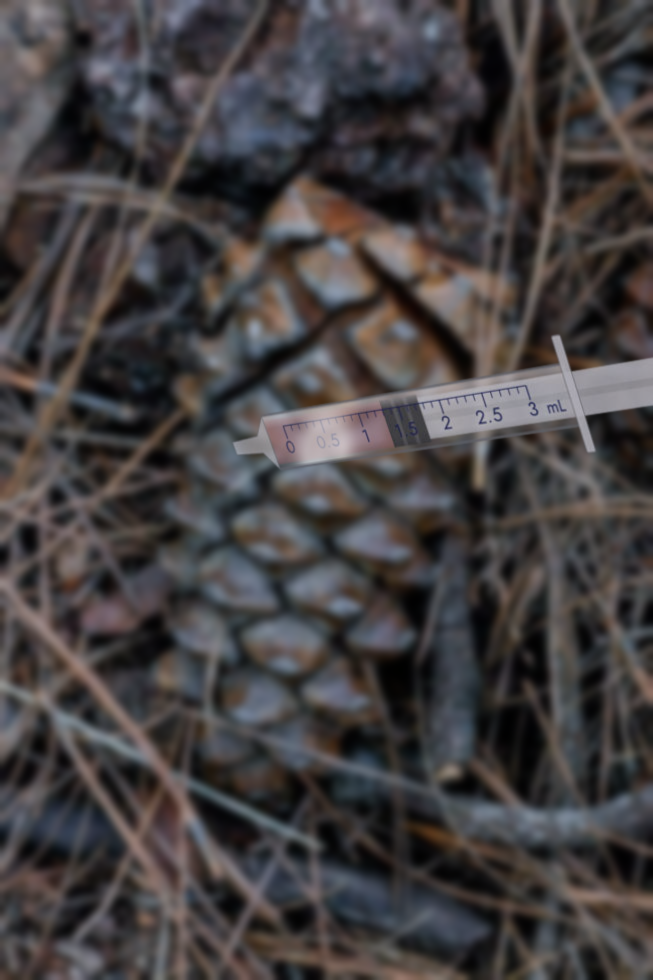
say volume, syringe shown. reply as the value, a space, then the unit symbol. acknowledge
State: 1.3 mL
